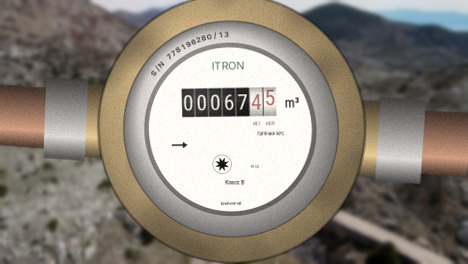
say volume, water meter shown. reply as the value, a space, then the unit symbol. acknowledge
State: 67.45 m³
